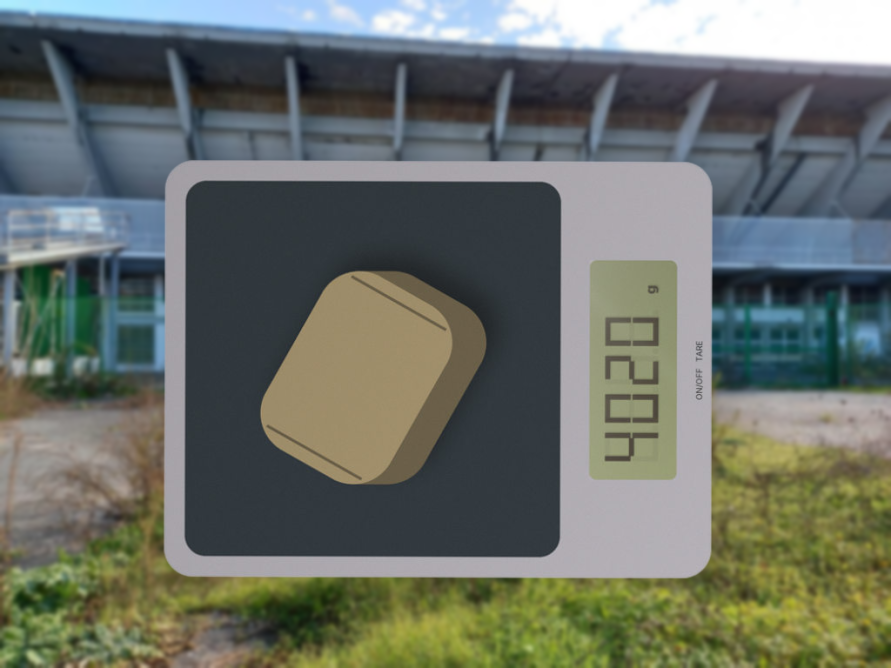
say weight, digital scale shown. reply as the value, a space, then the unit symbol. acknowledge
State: 4020 g
